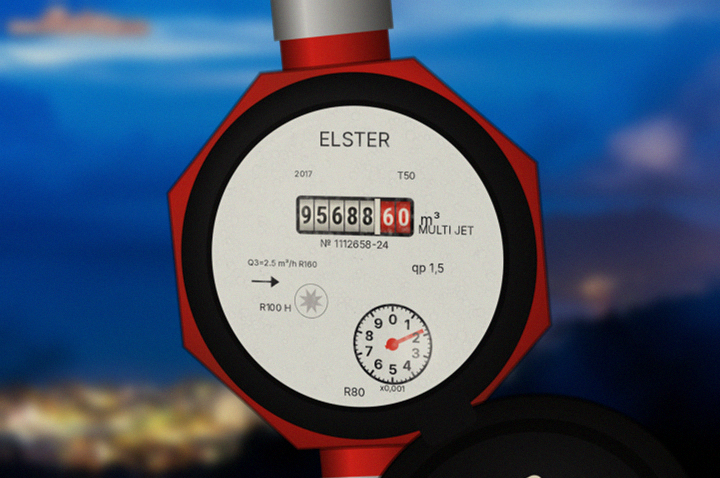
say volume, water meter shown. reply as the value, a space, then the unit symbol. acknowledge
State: 95688.601 m³
